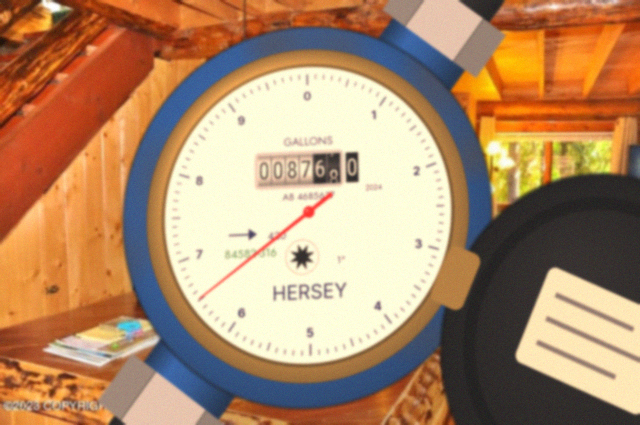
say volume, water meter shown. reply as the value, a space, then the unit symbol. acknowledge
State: 87676.5 gal
